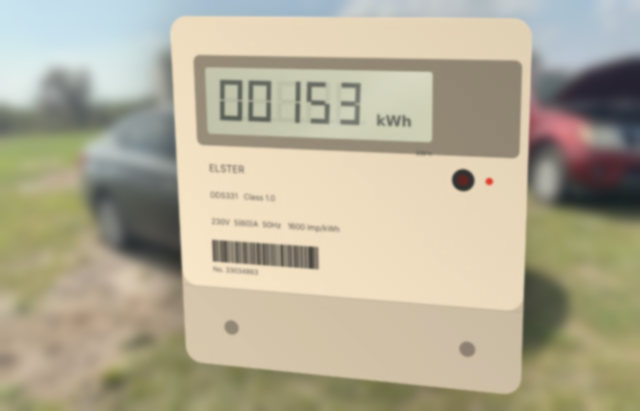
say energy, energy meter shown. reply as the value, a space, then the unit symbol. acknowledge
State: 153 kWh
